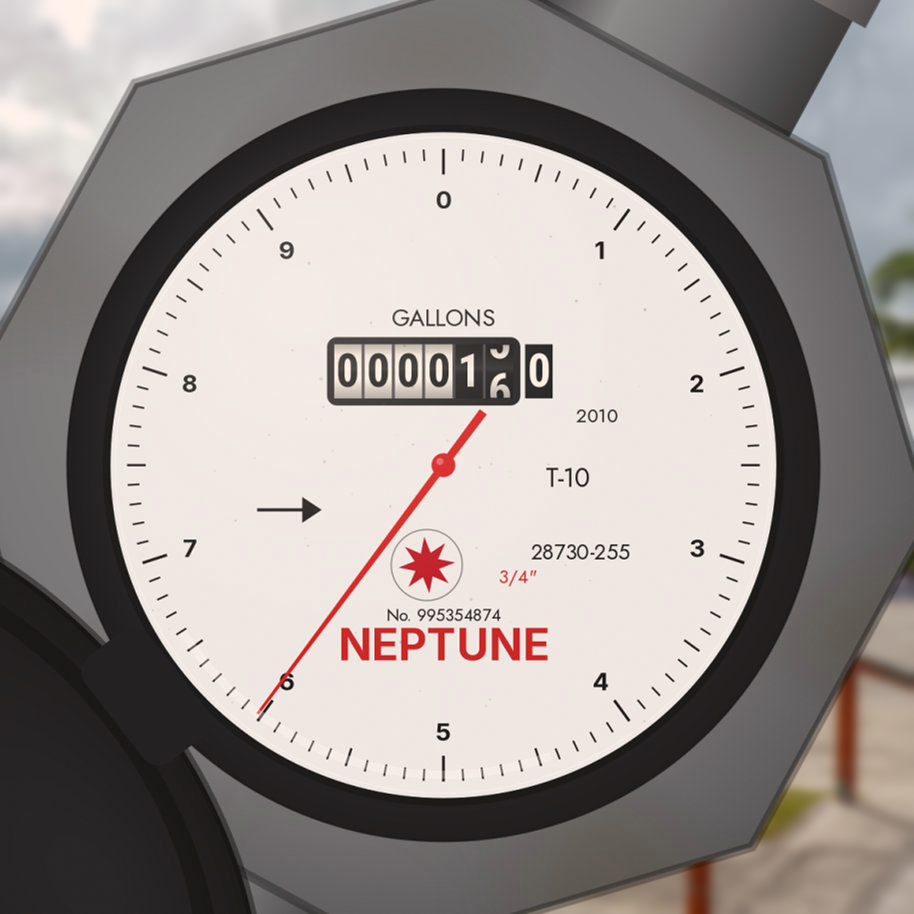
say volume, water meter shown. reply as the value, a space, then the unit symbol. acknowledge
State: 156.0 gal
